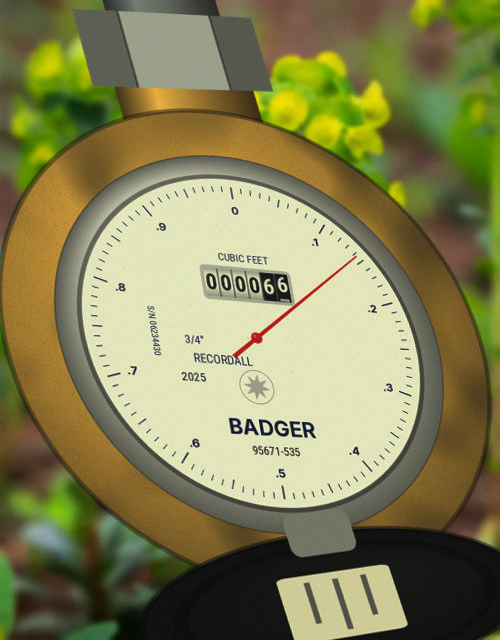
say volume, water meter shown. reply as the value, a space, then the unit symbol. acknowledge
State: 66.14 ft³
